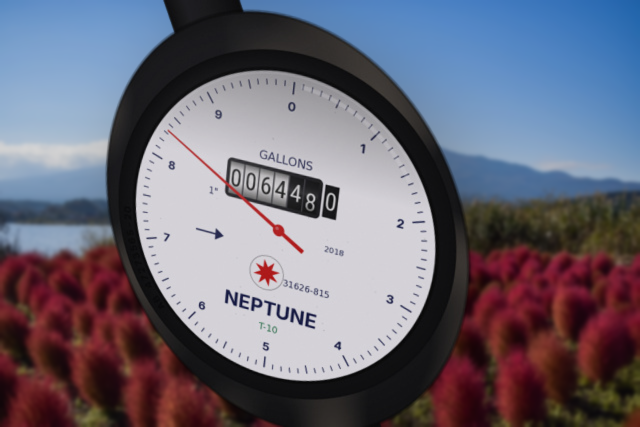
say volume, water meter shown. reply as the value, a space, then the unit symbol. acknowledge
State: 64478.3 gal
